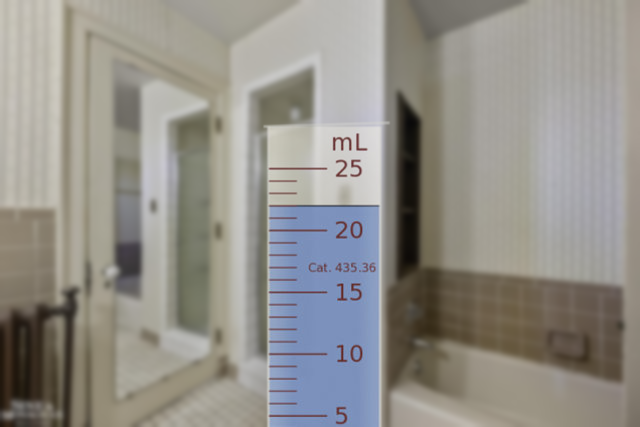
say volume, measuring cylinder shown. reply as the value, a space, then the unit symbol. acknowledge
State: 22 mL
